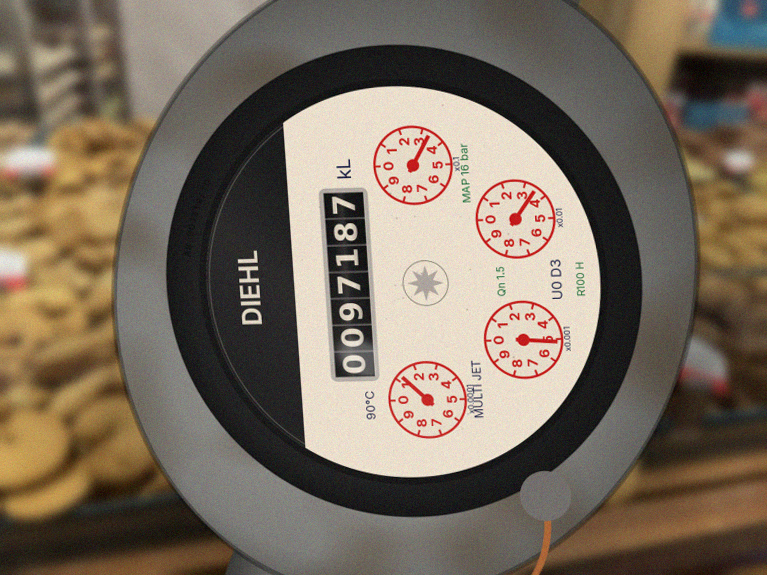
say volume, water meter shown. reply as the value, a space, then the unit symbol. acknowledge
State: 97187.3351 kL
